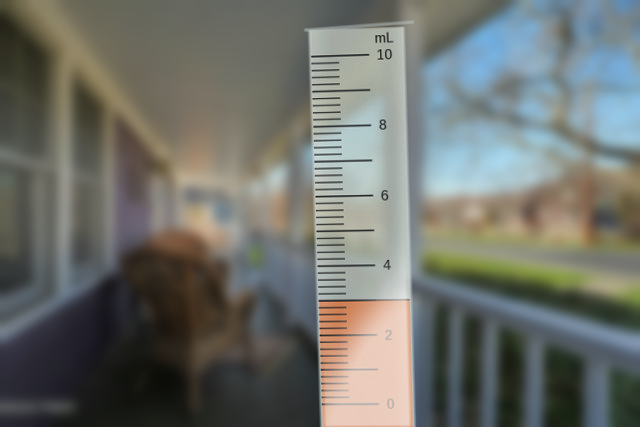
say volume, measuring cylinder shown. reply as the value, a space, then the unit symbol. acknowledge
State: 3 mL
